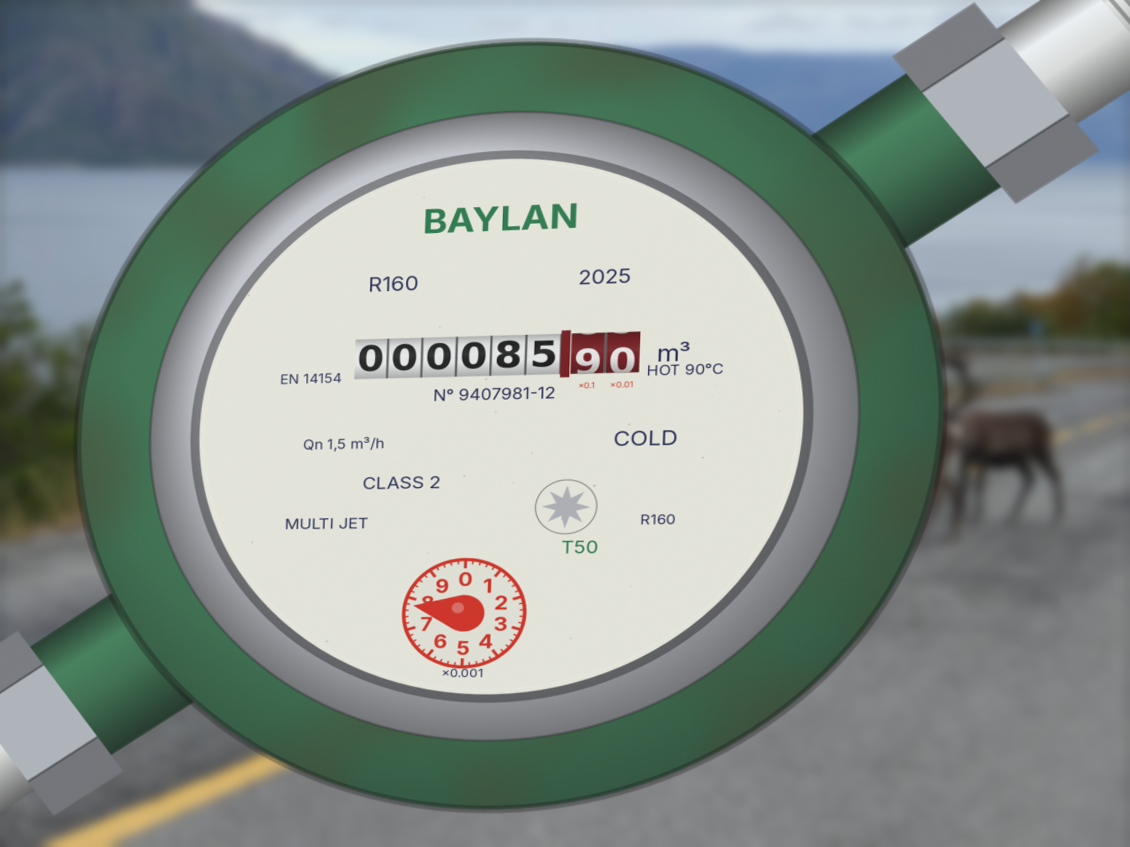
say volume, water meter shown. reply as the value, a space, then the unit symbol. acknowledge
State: 85.897 m³
